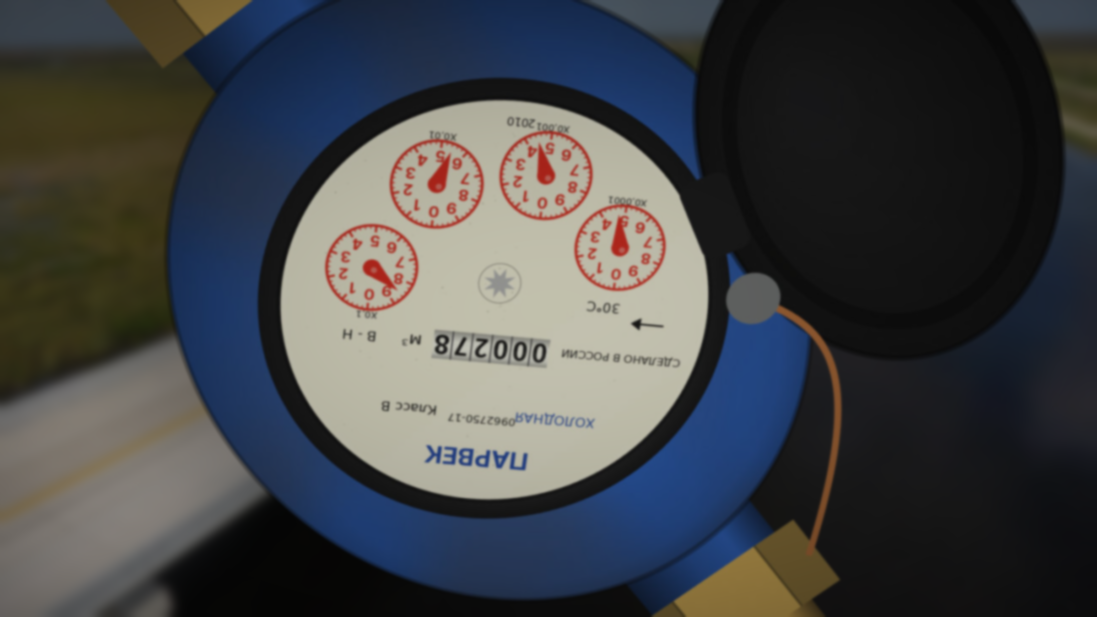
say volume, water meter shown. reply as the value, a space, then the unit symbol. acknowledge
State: 278.8544 m³
